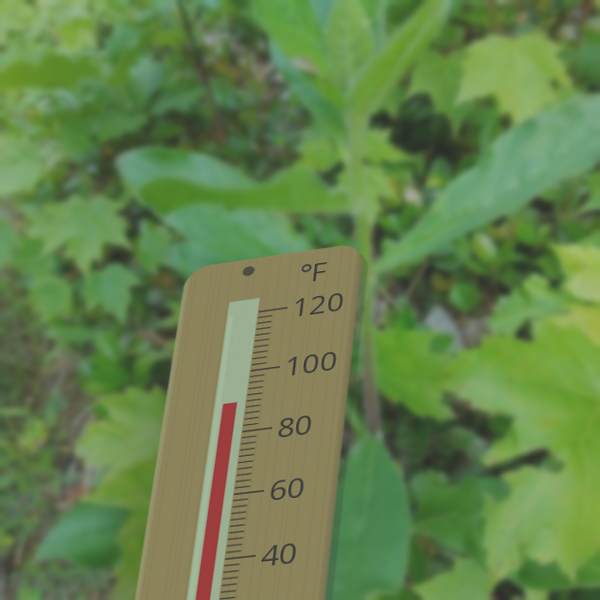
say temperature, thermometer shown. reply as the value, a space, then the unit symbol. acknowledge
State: 90 °F
